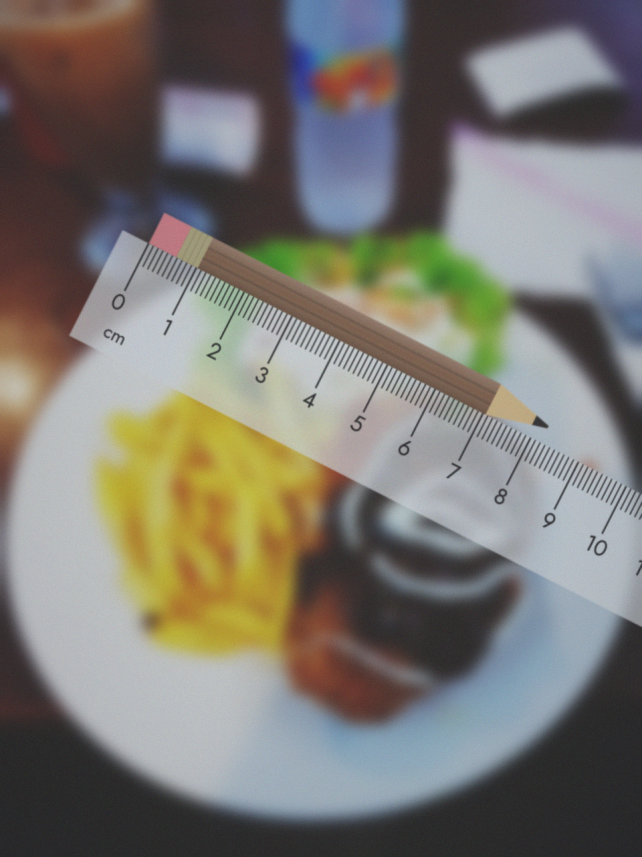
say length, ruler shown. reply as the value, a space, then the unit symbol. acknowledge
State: 8.2 cm
